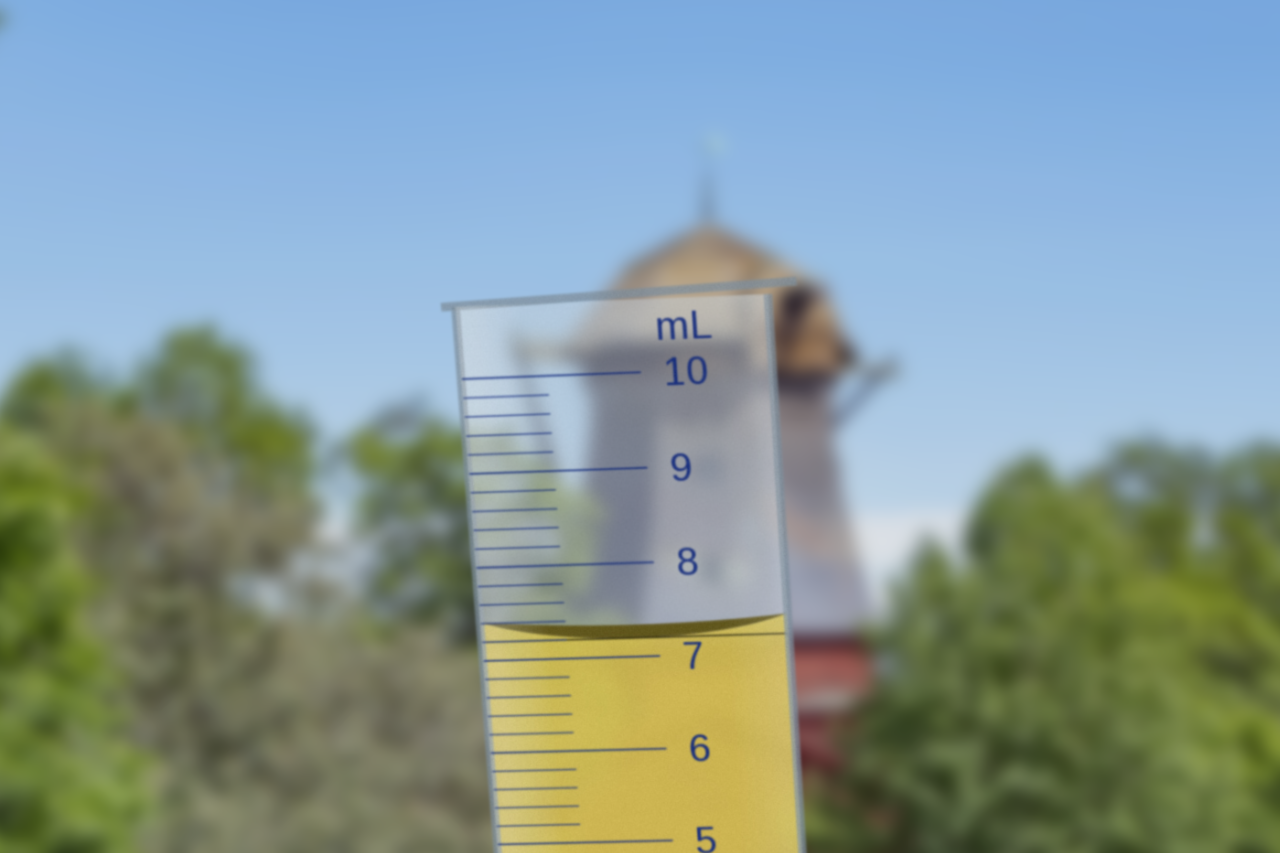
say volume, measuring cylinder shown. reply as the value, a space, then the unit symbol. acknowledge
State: 7.2 mL
